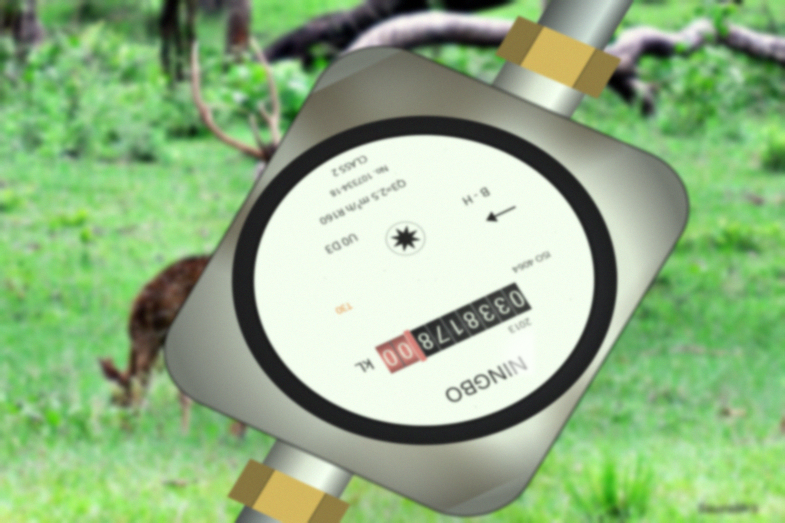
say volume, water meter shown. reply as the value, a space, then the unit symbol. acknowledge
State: 338178.00 kL
